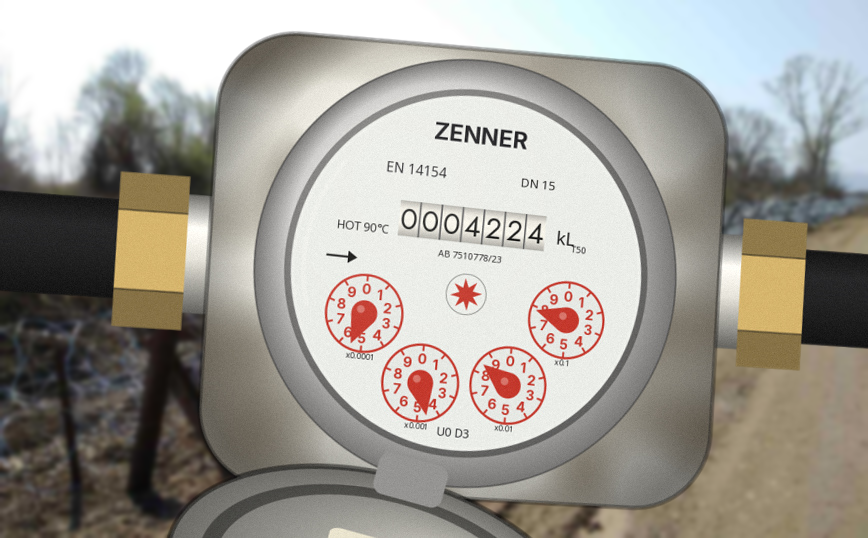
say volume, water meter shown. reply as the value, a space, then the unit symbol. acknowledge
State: 4224.7845 kL
